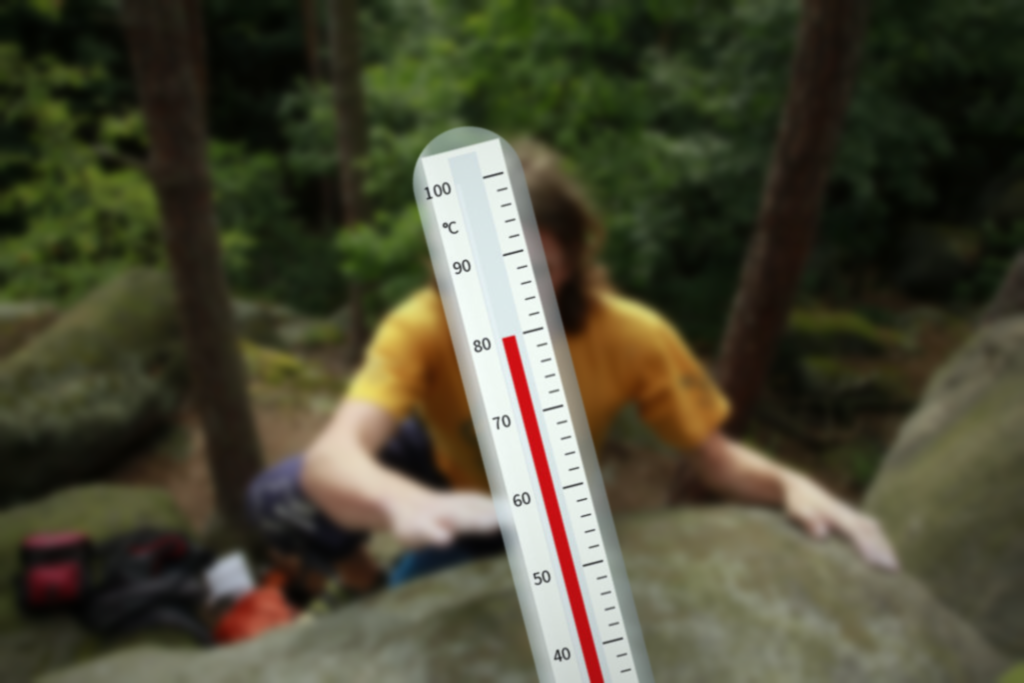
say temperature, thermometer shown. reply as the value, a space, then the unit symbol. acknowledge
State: 80 °C
